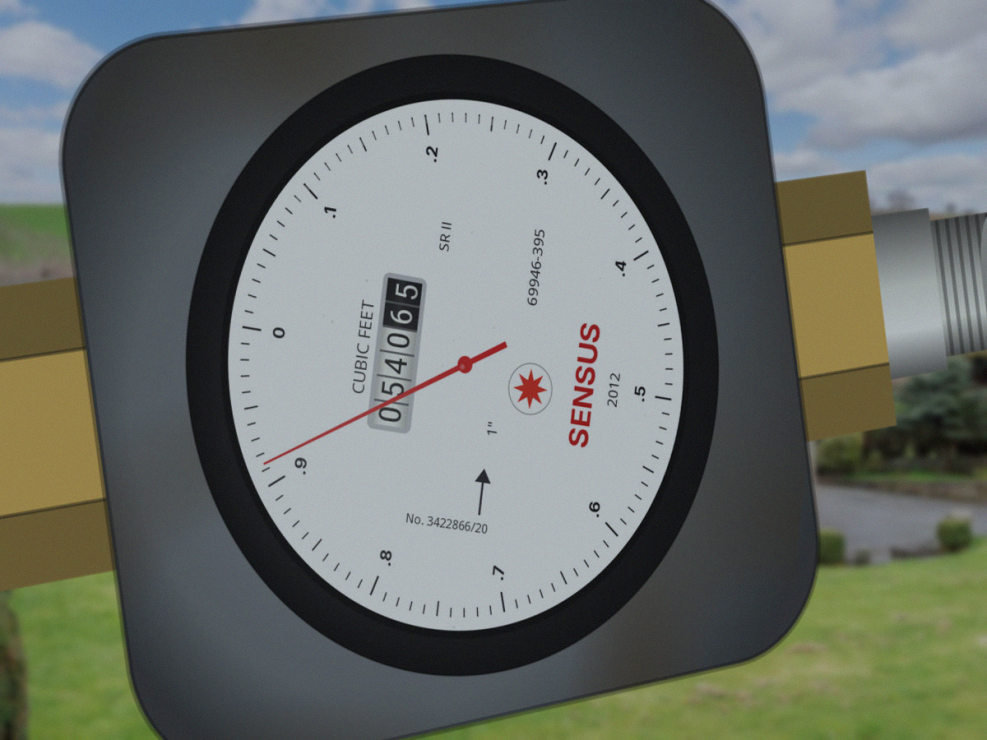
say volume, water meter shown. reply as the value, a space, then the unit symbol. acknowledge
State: 54064.91 ft³
